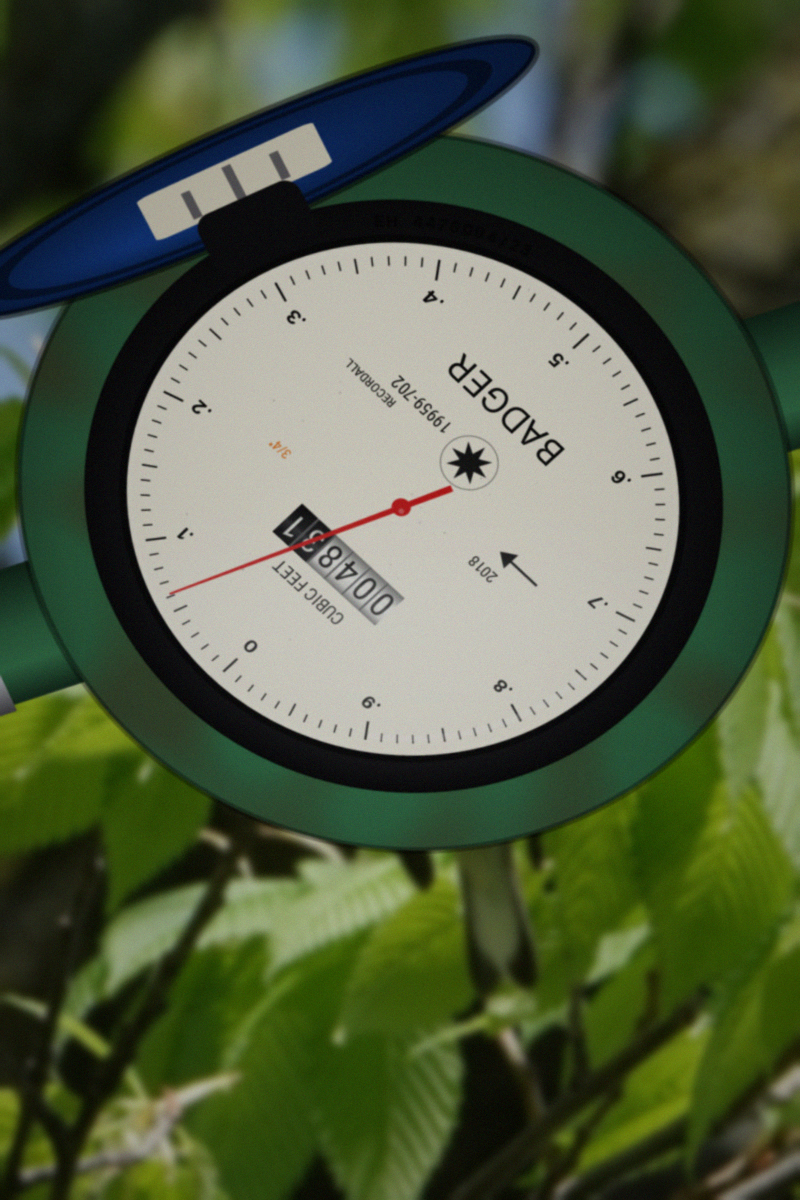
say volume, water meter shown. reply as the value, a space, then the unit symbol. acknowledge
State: 4831.06 ft³
